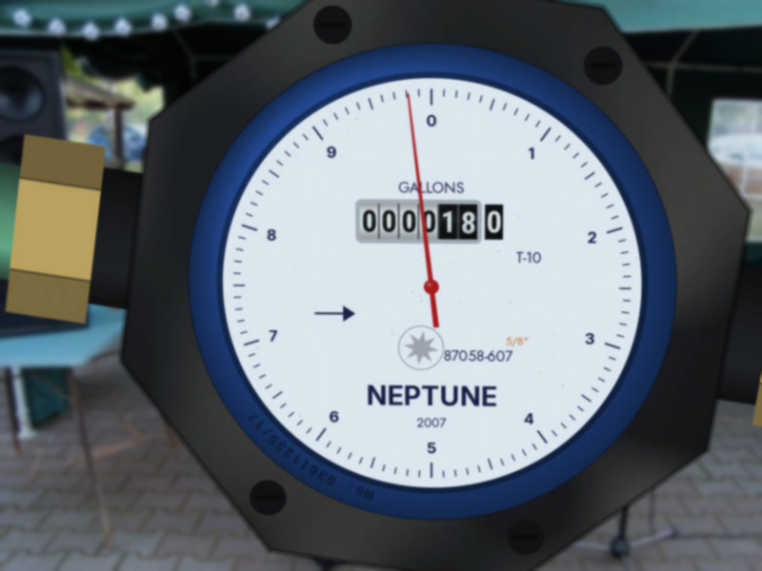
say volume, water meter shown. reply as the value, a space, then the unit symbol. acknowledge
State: 179.8 gal
